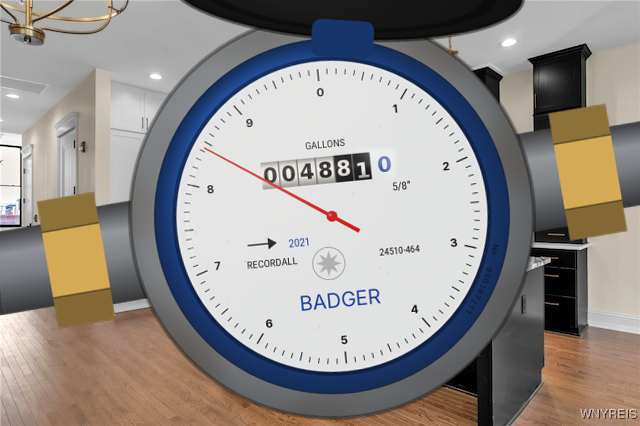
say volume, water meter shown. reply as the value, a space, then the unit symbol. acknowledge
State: 48808.4 gal
